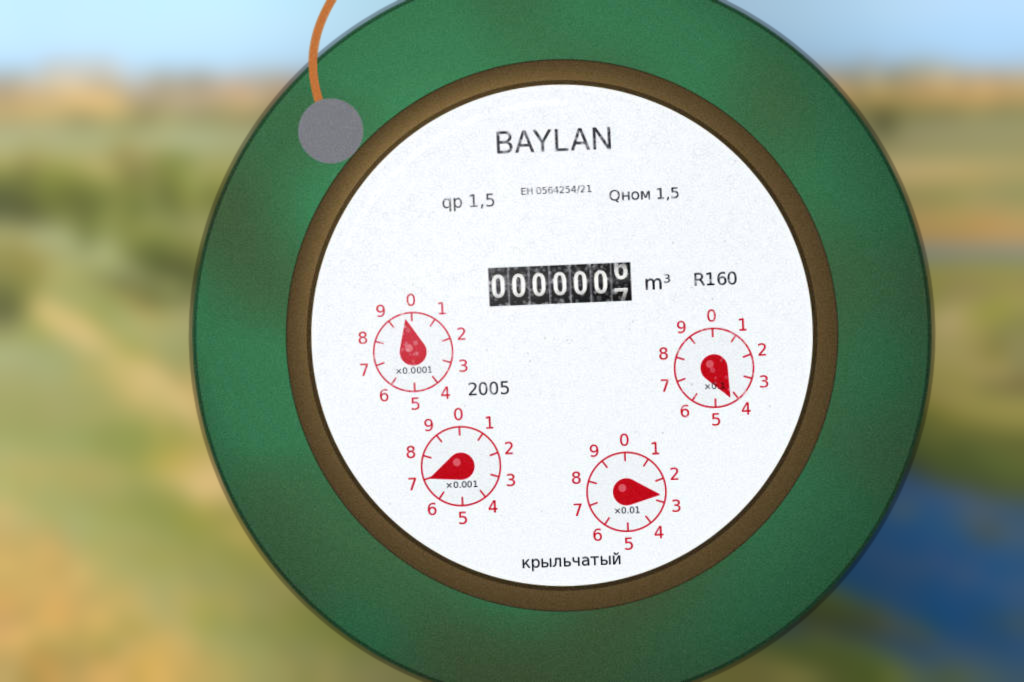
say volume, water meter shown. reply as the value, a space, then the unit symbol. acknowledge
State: 6.4269 m³
